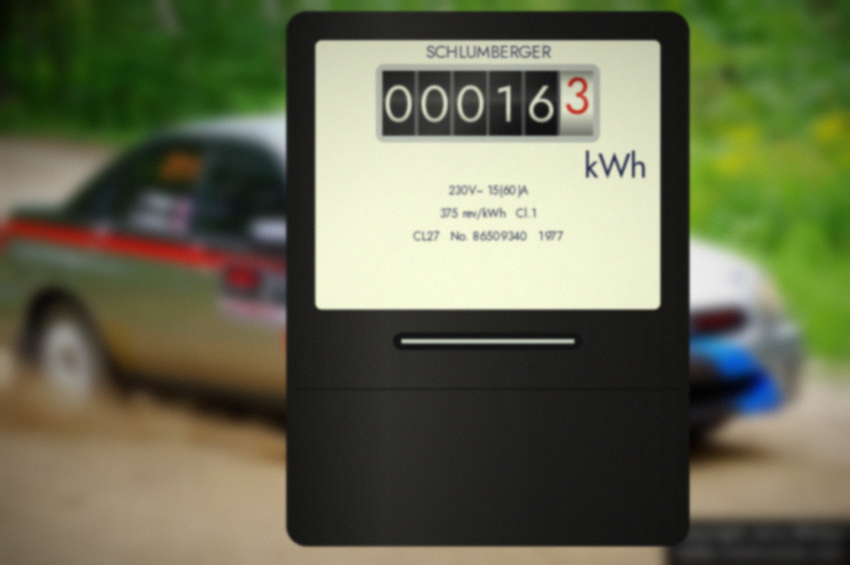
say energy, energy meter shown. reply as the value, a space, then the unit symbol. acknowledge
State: 16.3 kWh
